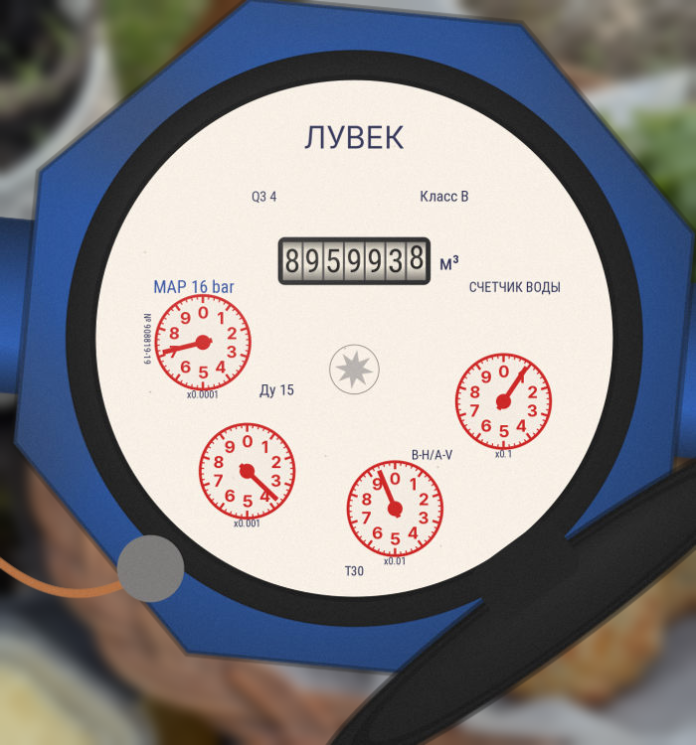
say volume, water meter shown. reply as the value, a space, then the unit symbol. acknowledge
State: 8959938.0937 m³
